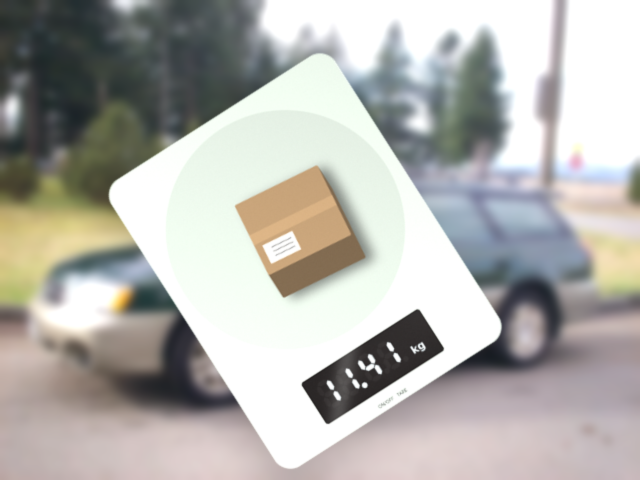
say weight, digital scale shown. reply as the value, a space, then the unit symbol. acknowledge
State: 11.41 kg
